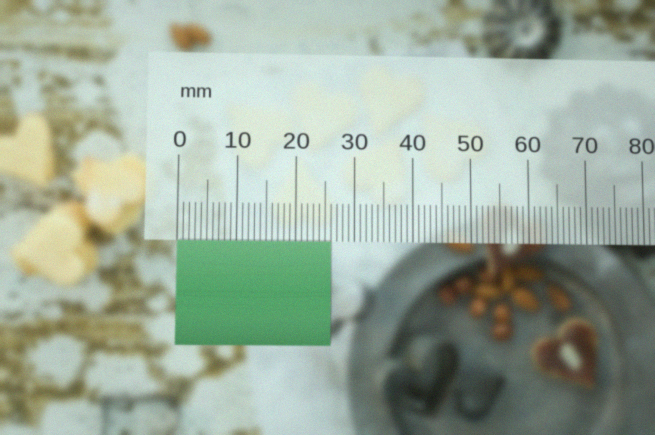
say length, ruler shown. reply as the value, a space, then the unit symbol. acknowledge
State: 26 mm
